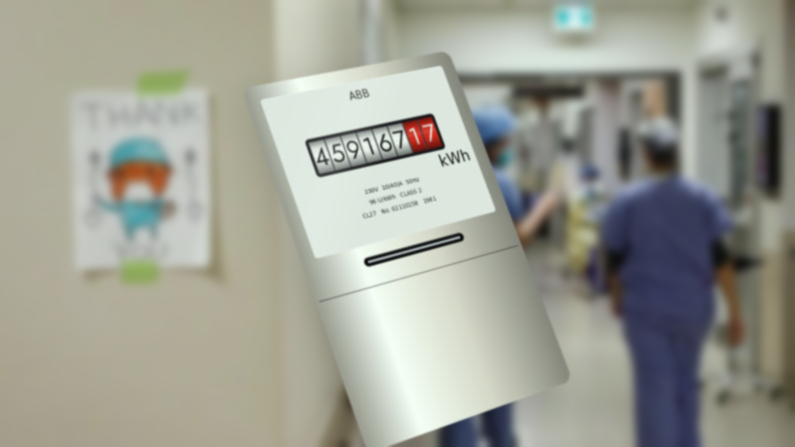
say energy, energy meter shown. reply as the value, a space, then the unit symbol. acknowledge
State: 459167.17 kWh
